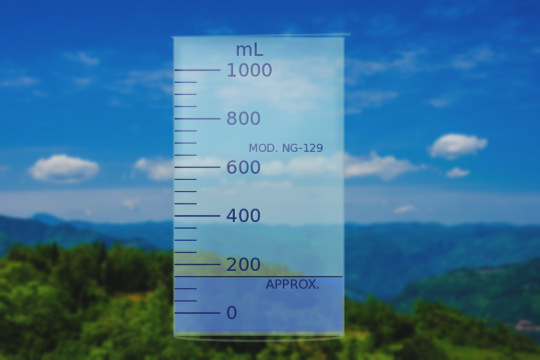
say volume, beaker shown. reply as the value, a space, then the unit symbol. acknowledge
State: 150 mL
